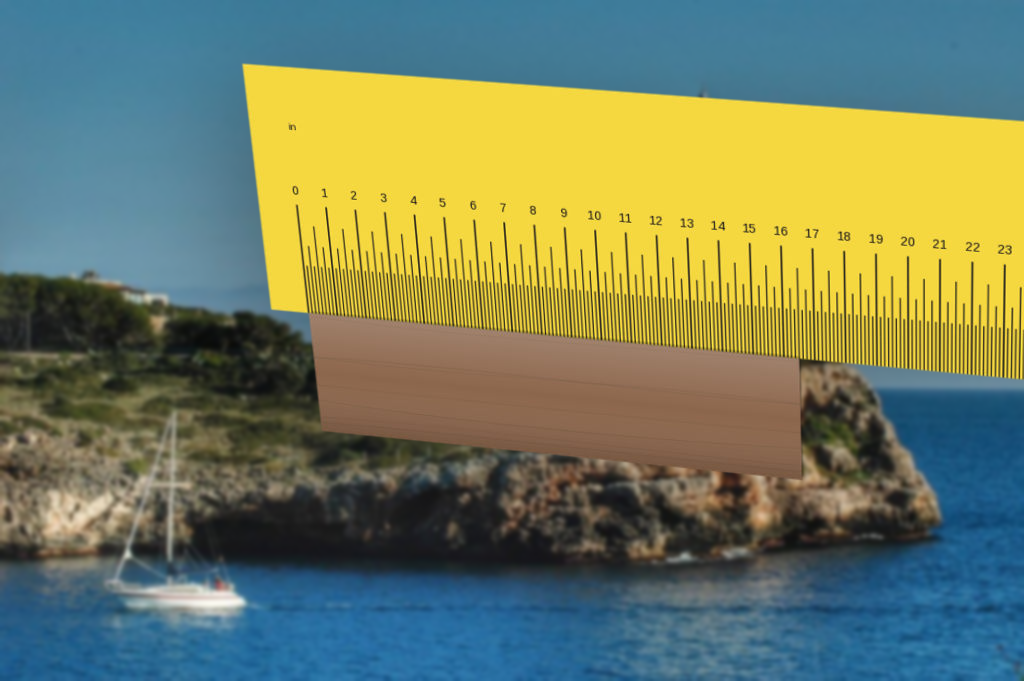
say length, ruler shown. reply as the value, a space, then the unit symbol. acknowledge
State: 16.5 in
